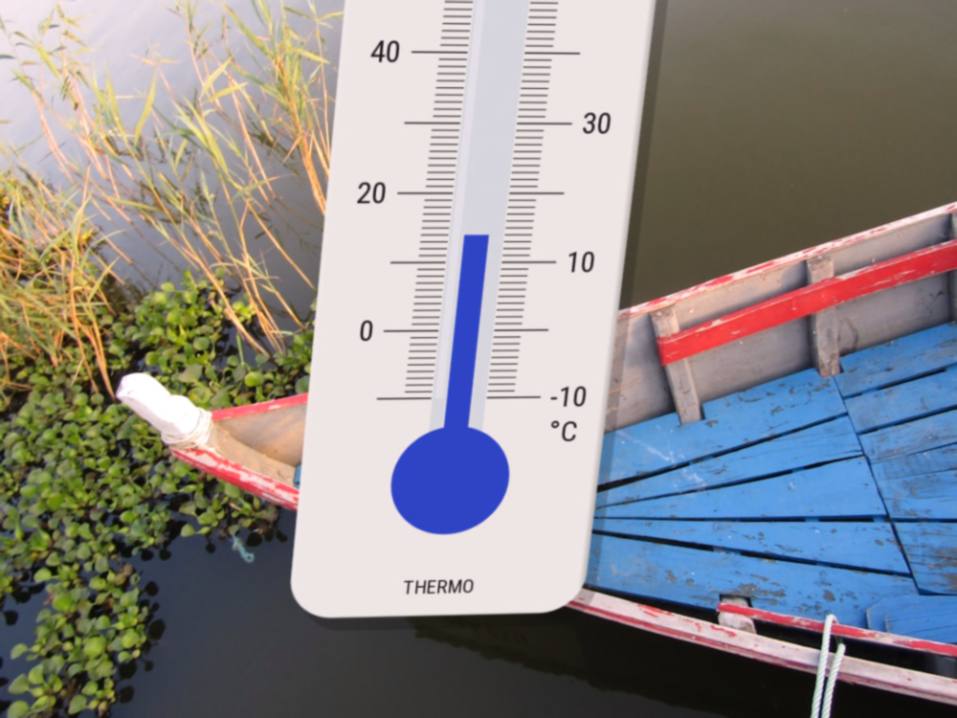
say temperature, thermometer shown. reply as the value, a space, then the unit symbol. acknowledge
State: 14 °C
